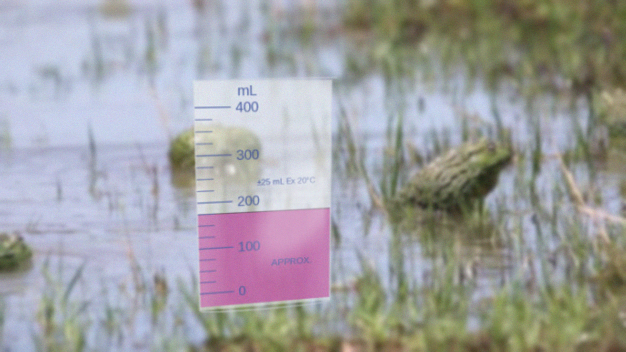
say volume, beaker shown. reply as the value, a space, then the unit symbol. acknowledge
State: 175 mL
